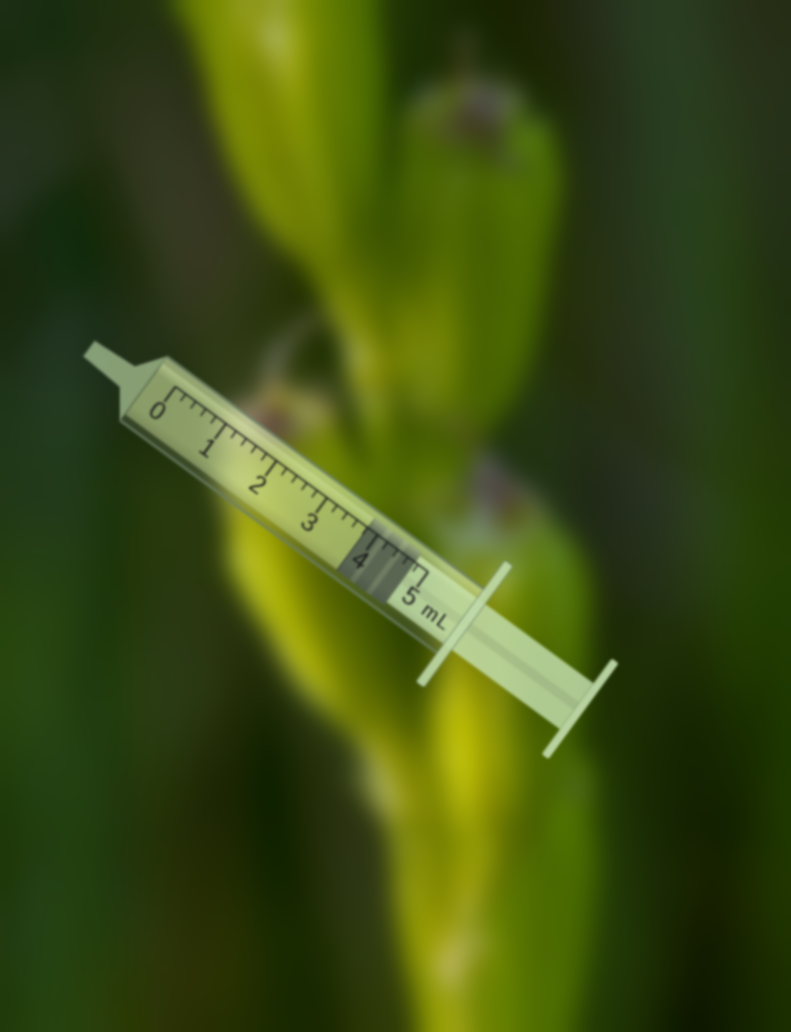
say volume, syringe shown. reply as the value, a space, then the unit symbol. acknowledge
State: 3.8 mL
